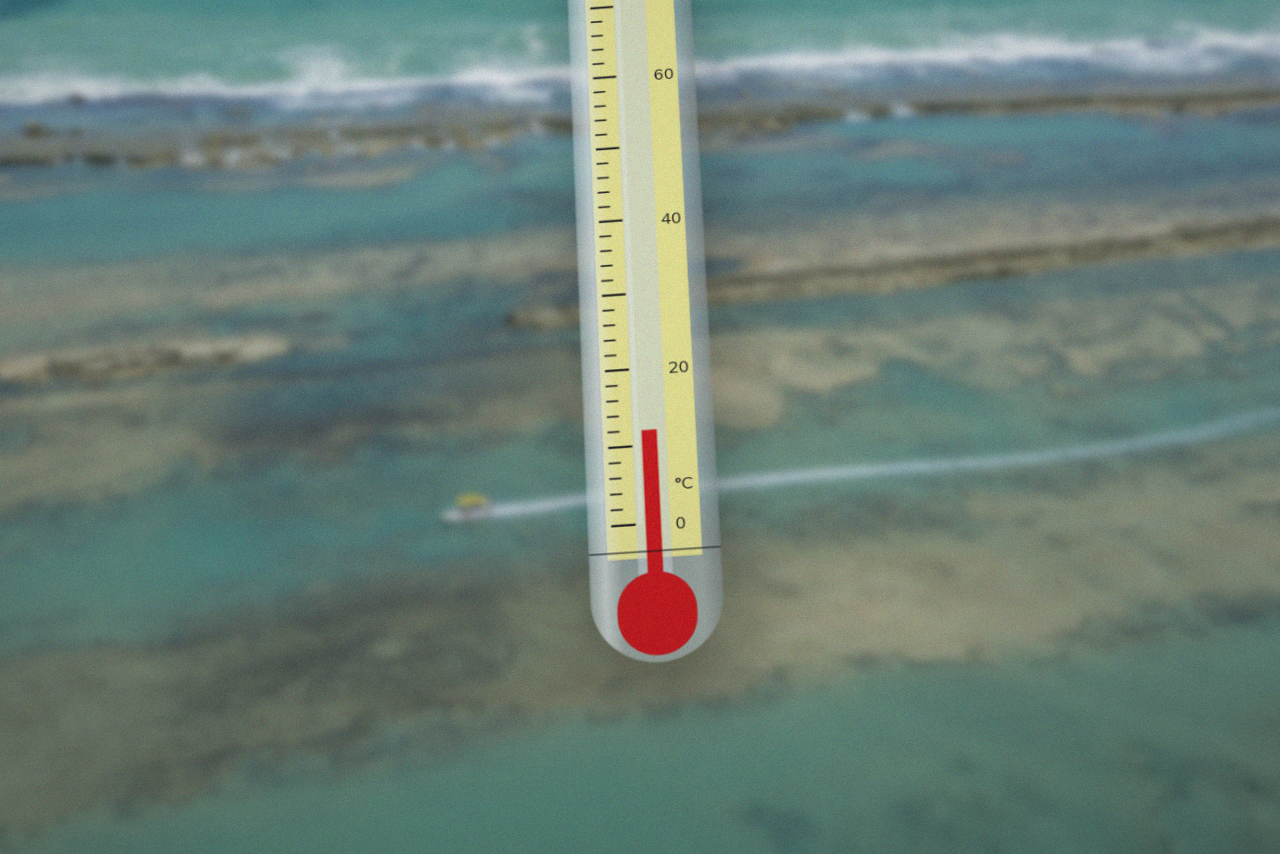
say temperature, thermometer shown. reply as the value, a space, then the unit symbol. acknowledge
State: 12 °C
